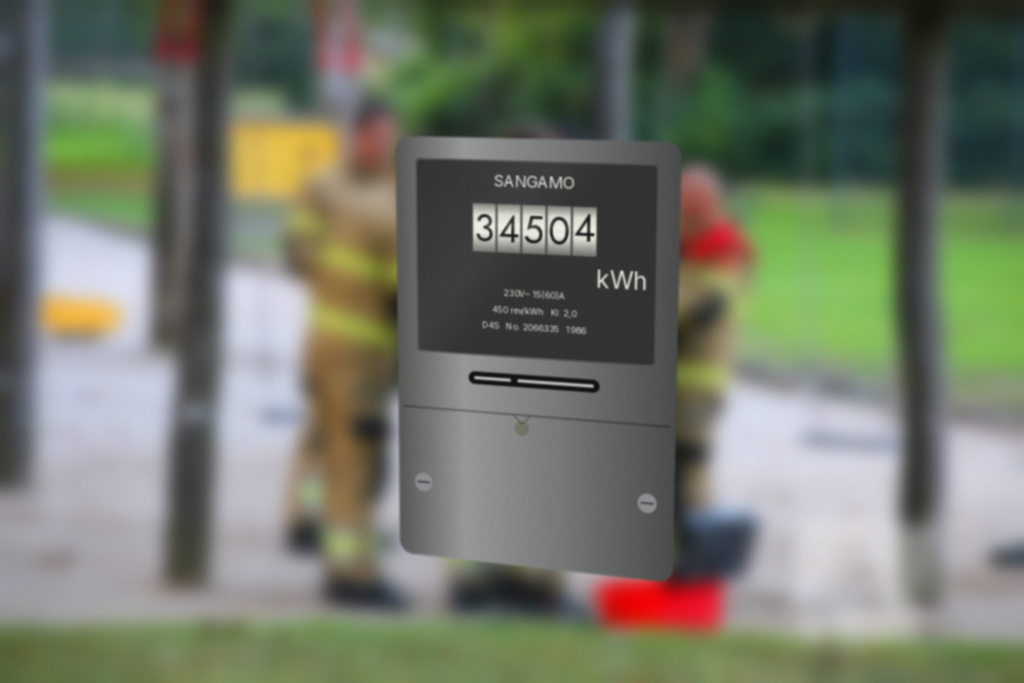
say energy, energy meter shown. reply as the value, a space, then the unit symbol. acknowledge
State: 34504 kWh
